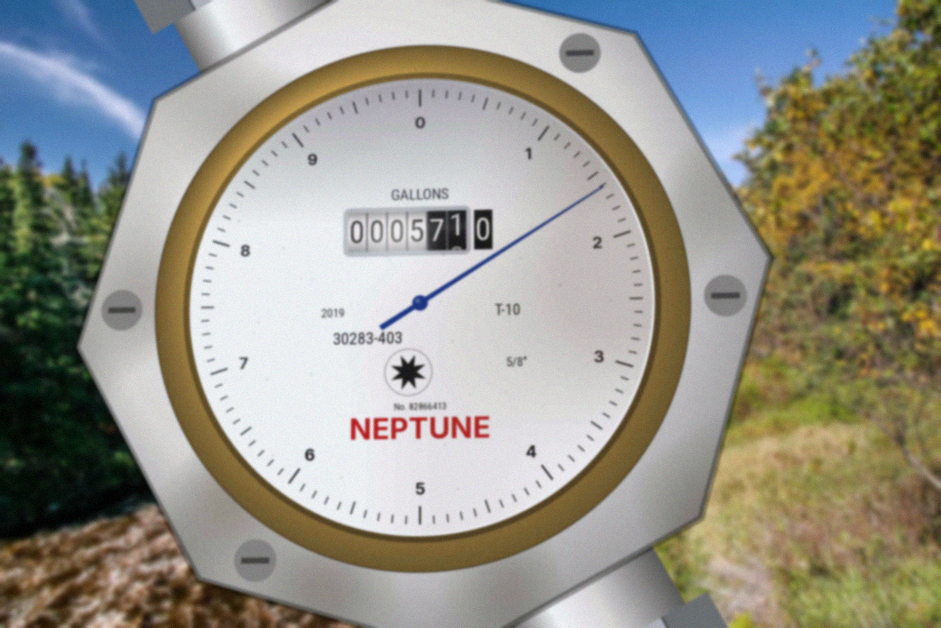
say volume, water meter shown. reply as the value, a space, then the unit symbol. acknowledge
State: 5711.6 gal
